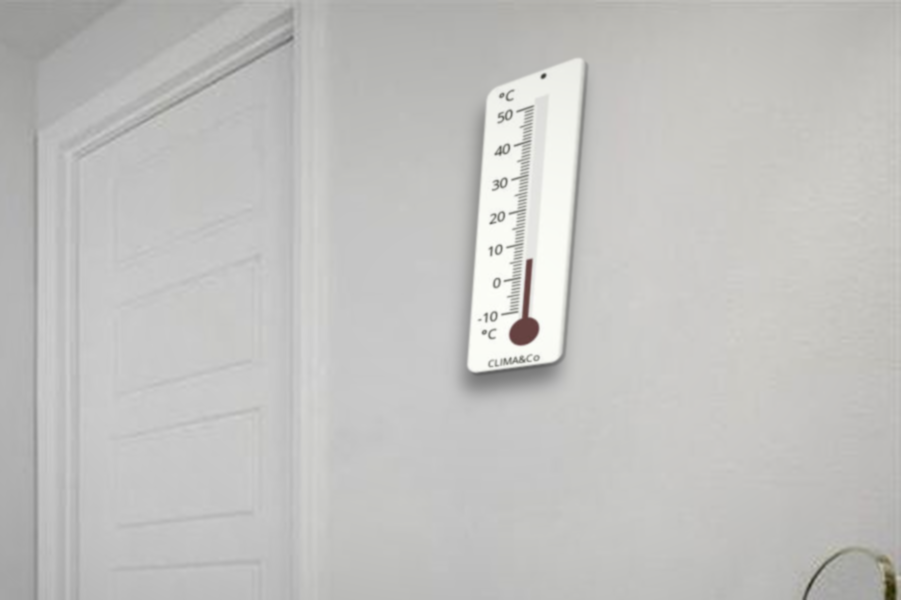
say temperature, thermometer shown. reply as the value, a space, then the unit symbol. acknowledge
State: 5 °C
